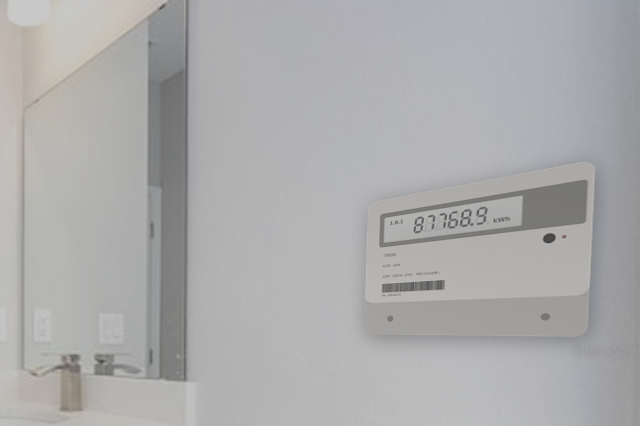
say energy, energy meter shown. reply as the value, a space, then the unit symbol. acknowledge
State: 87768.9 kWh
